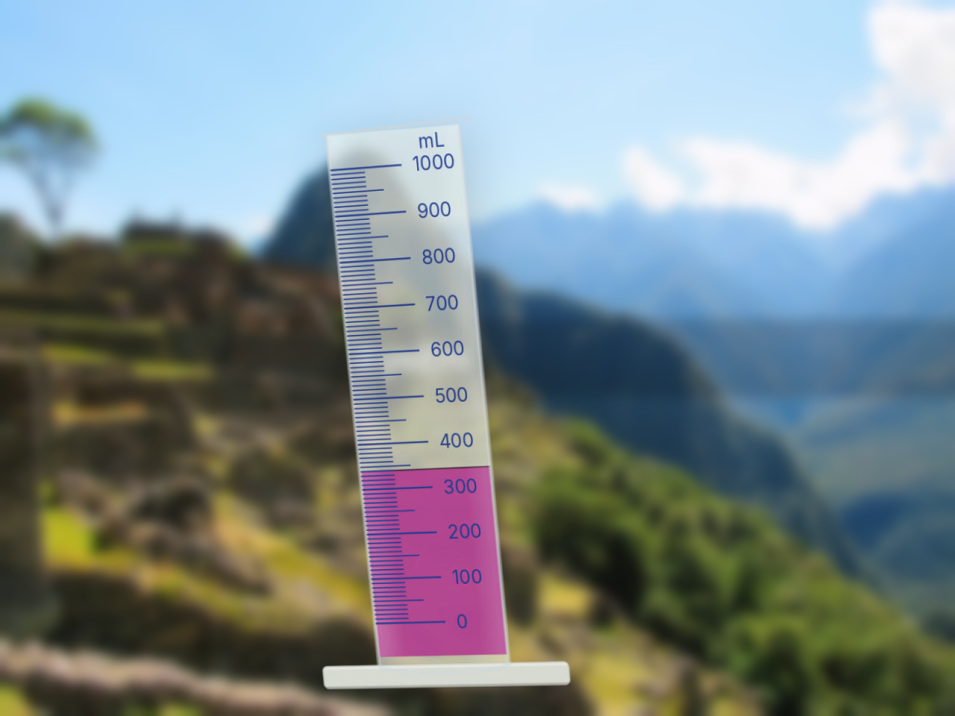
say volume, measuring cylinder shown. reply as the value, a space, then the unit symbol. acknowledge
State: 340 mL
